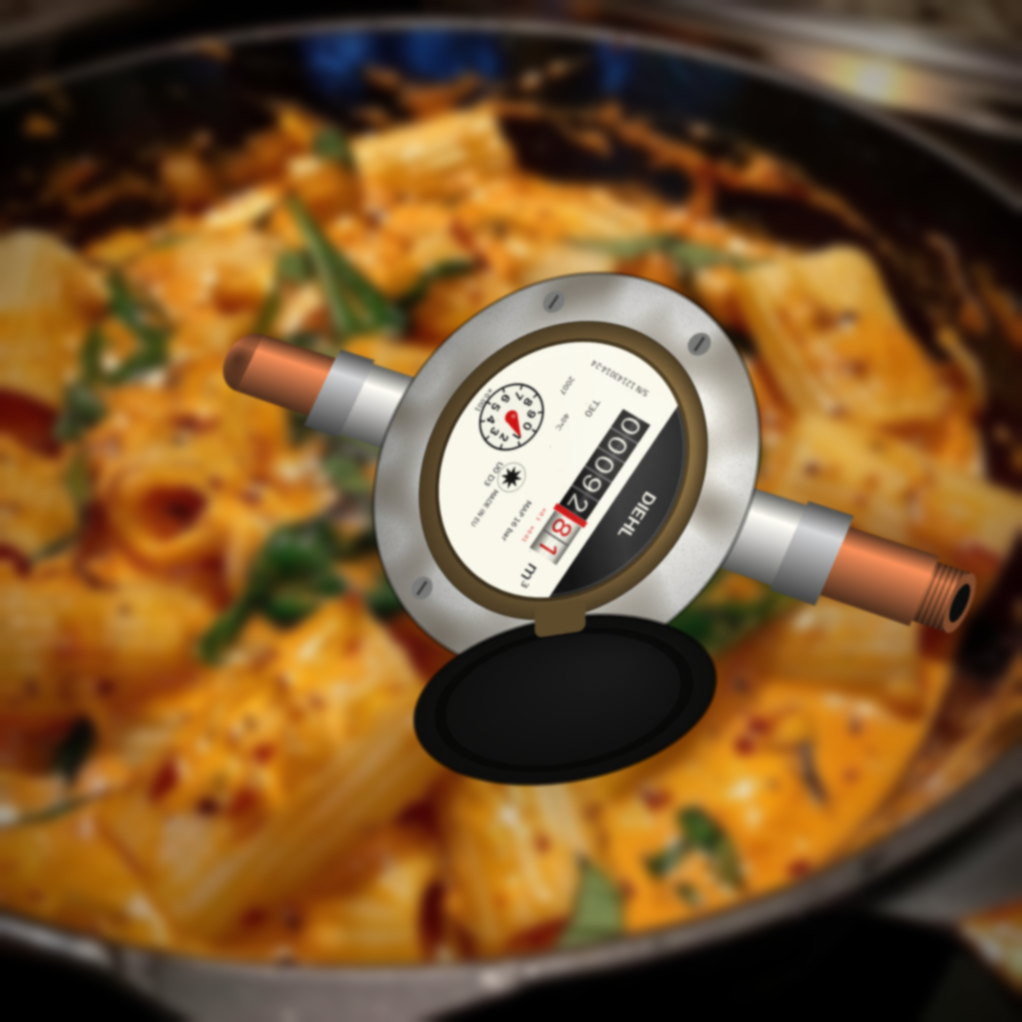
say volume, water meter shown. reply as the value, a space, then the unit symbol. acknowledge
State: 92.810 m³
